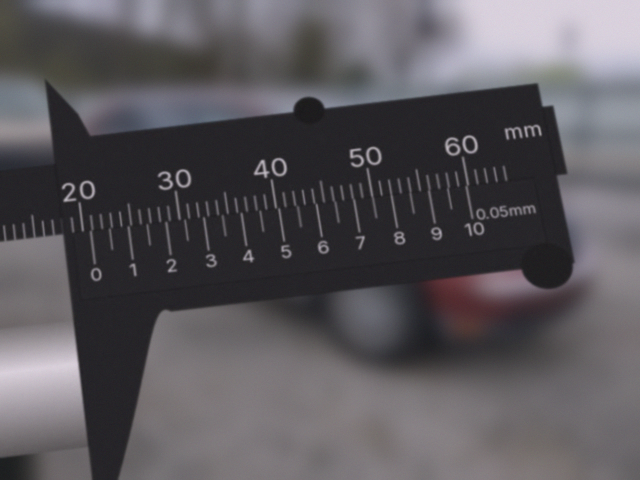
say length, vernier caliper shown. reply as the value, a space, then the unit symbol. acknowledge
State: 20.8 mm
